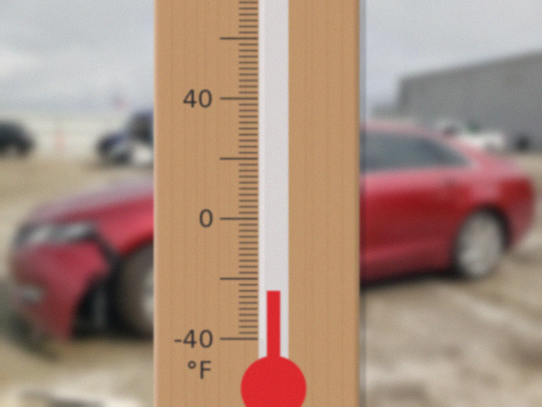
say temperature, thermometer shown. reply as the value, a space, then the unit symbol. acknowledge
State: -24 °F
